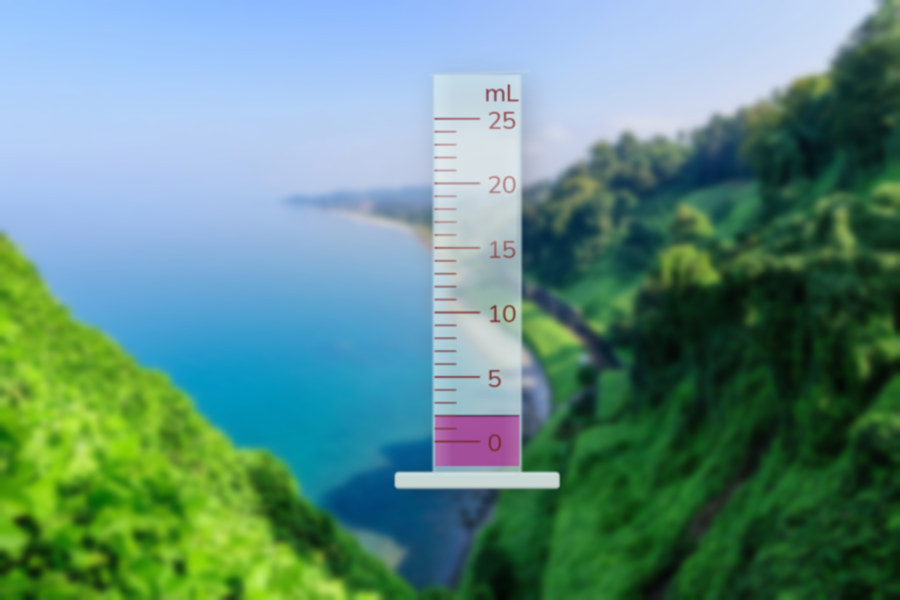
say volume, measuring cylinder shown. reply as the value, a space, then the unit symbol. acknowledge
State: 2 mL
